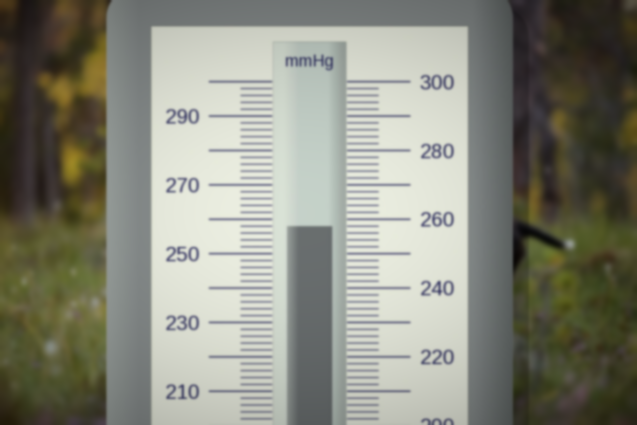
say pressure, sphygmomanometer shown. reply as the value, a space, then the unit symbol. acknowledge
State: 258 mmHg
